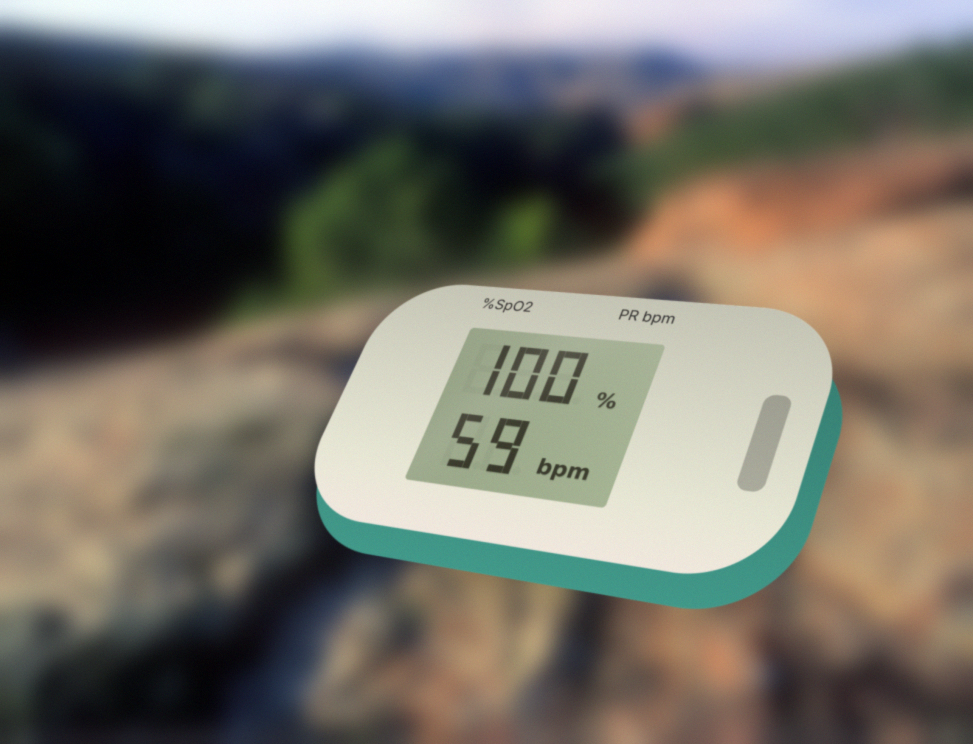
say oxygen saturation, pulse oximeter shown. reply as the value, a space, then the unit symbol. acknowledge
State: 100 %
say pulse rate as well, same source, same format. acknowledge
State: 59 bpm
